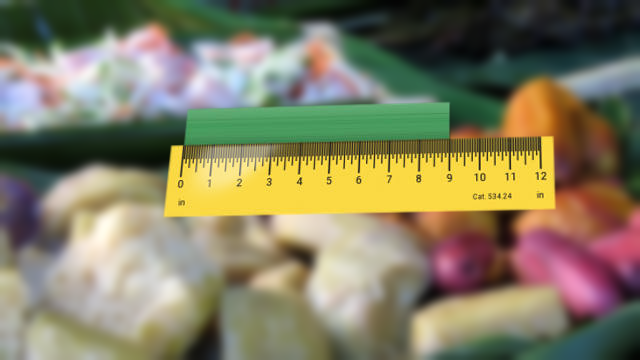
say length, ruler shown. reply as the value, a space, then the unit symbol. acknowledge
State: 9 in
